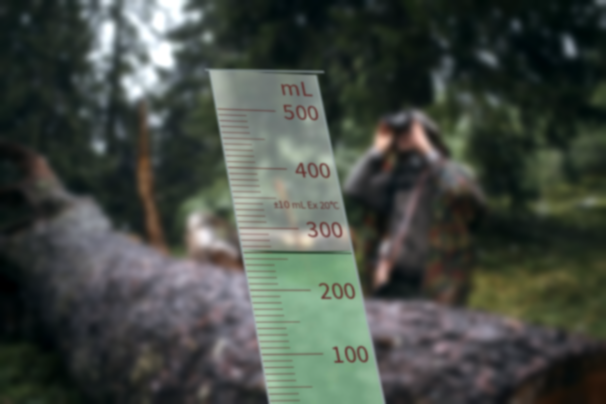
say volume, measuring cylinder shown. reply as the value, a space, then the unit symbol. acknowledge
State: 260 mL
